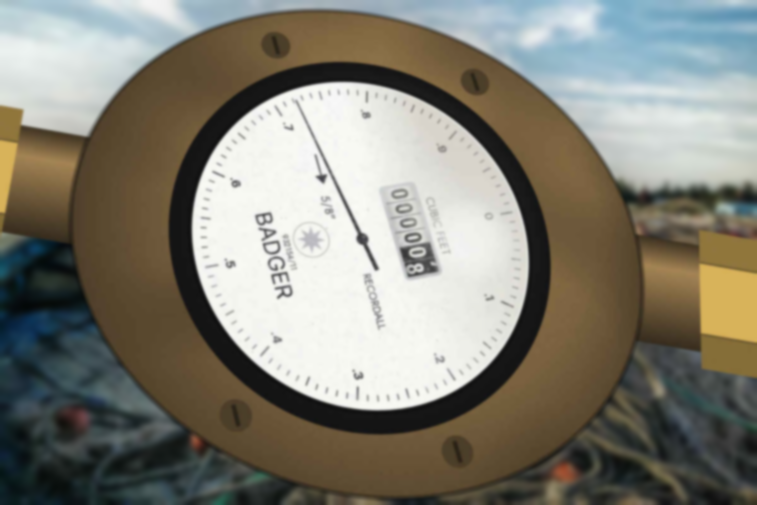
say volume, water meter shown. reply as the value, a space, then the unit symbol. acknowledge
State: 7.72 ft³
